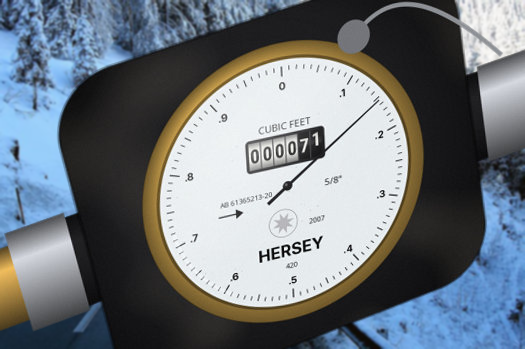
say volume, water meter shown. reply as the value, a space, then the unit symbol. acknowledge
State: 71.15 ft³
